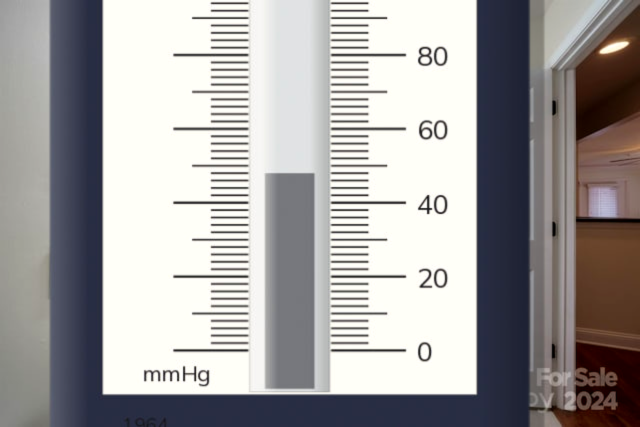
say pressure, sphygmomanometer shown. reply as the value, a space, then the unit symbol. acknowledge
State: 48 mmHg
